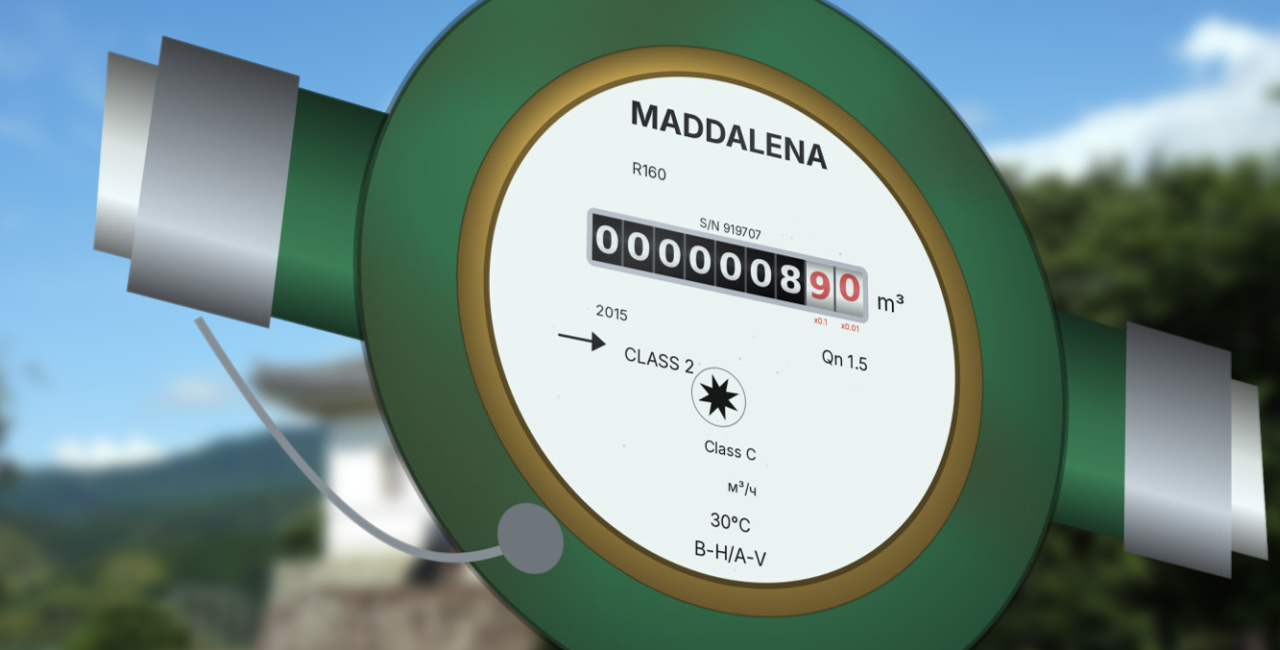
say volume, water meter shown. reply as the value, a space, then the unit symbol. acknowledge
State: 8.90 m³
